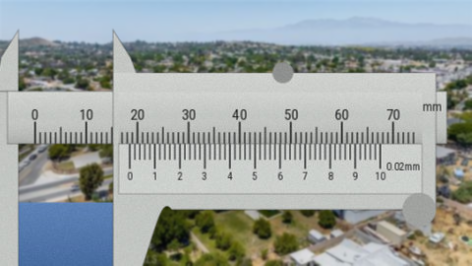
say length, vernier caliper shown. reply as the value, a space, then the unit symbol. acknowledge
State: 18.5 mm
